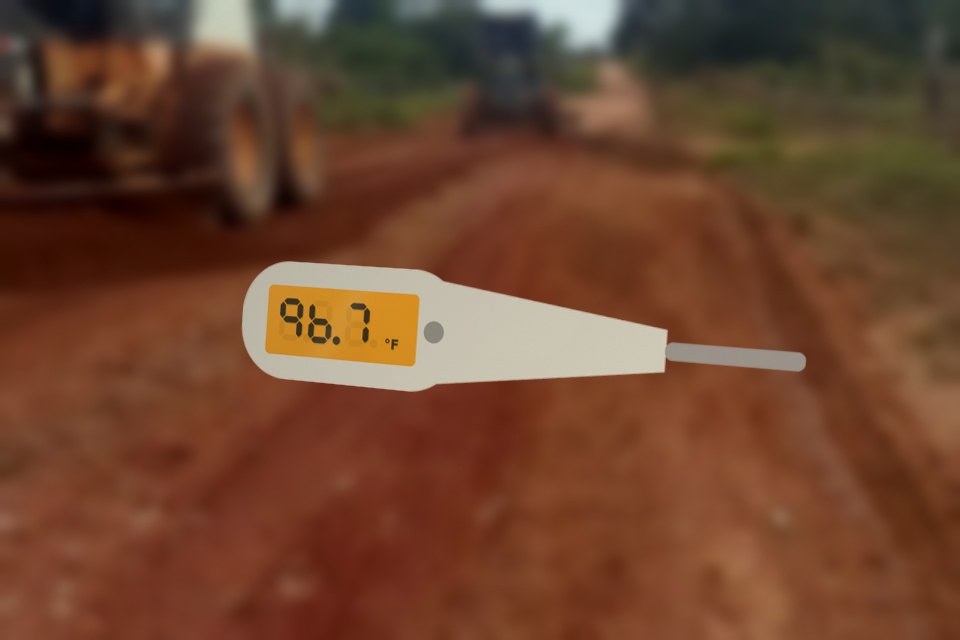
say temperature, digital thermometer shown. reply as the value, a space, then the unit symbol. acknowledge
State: 96.7 °F
